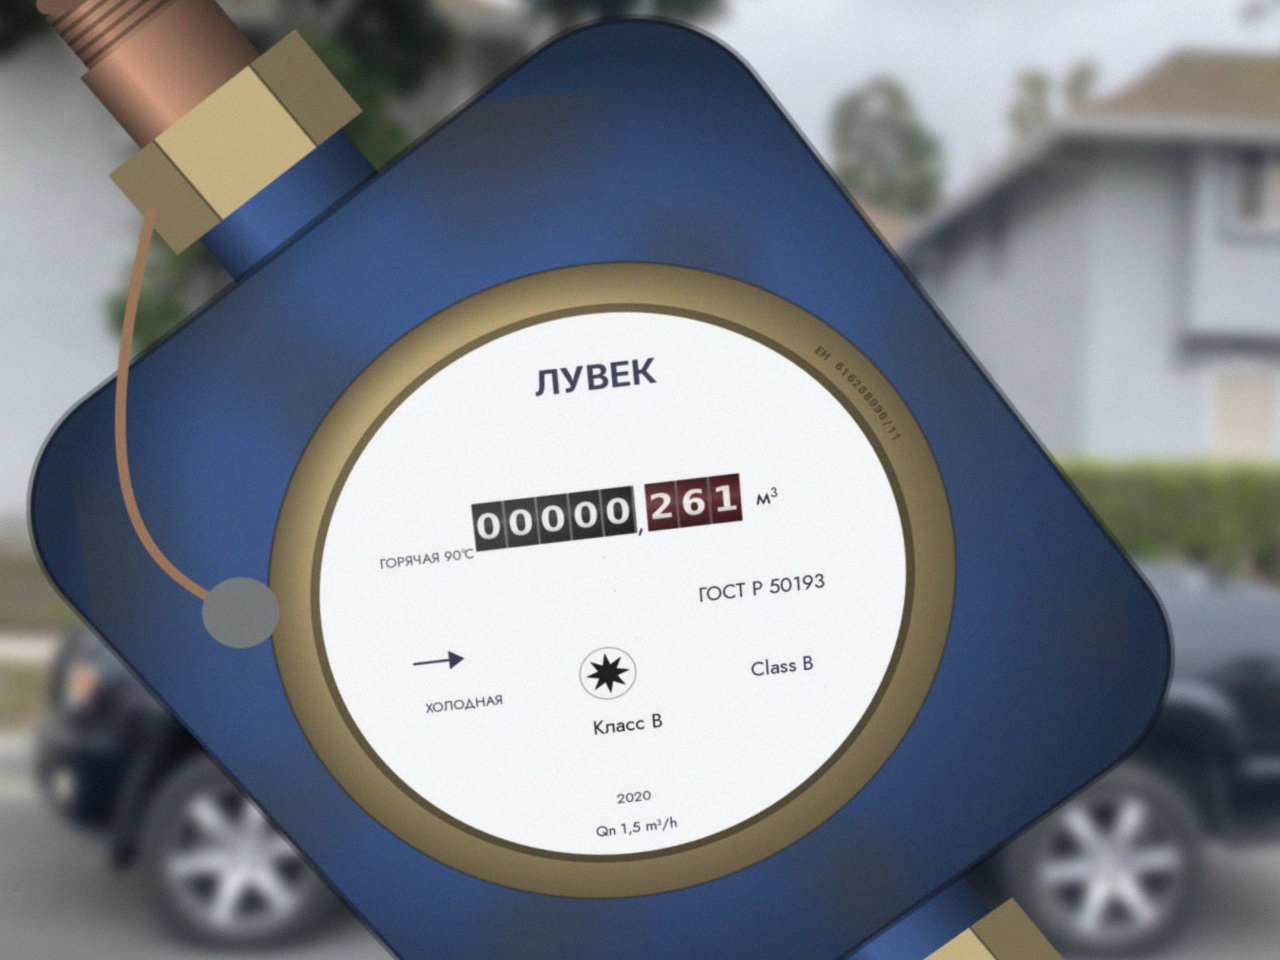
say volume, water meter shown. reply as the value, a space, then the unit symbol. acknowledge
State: 0.261 m³
